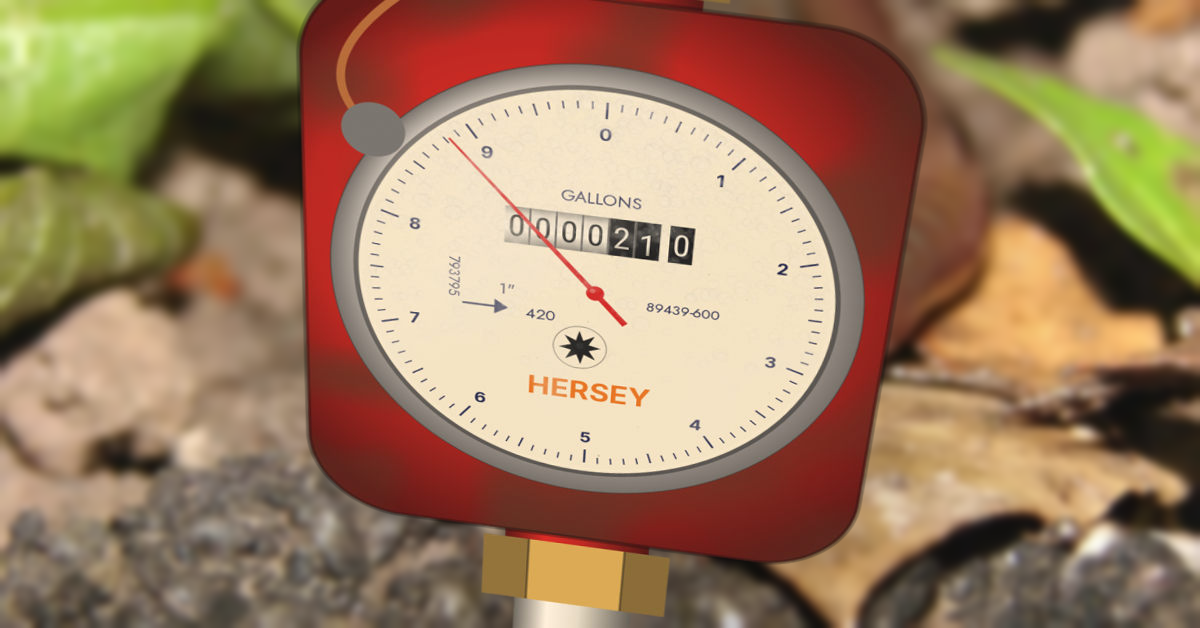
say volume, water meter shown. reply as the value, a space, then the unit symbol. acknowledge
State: 208.8 gal
